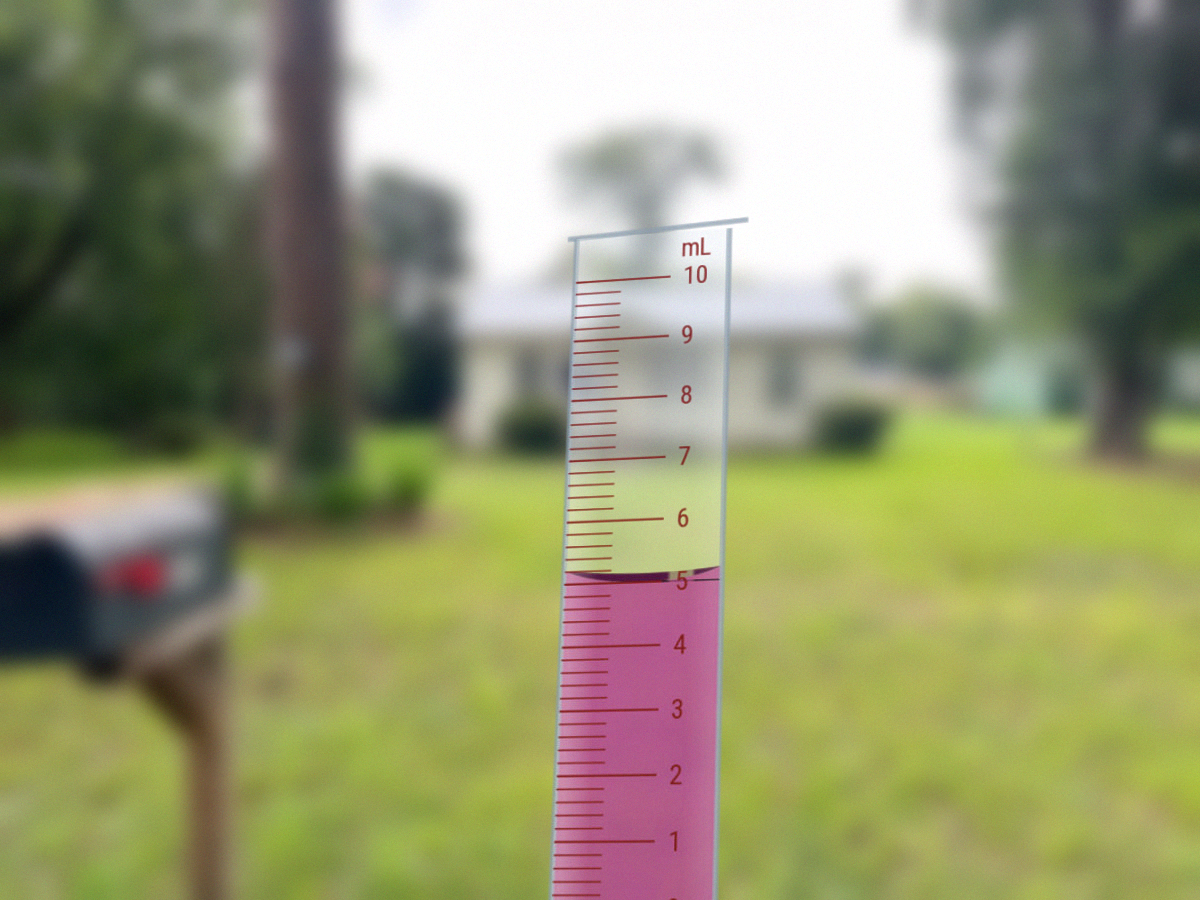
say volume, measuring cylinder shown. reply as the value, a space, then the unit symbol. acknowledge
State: 5 mL
